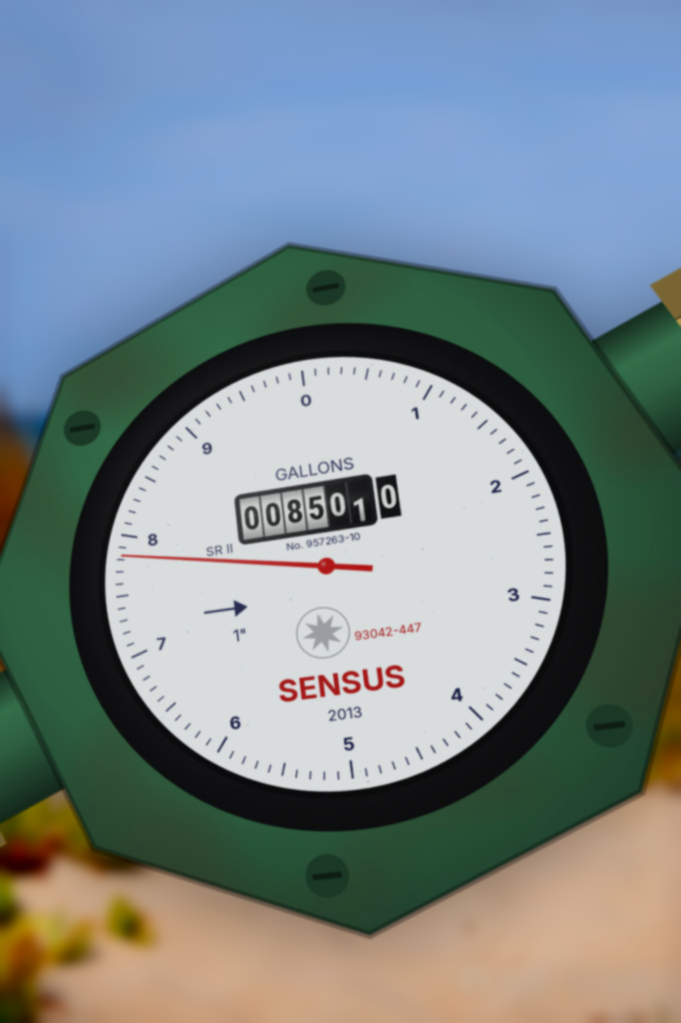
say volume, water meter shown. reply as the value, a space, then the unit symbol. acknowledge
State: 85007.8 gal
